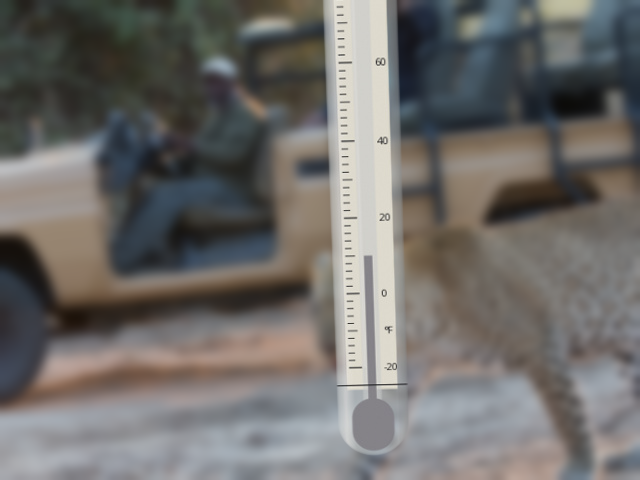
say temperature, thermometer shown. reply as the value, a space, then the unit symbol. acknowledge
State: 10 °F
